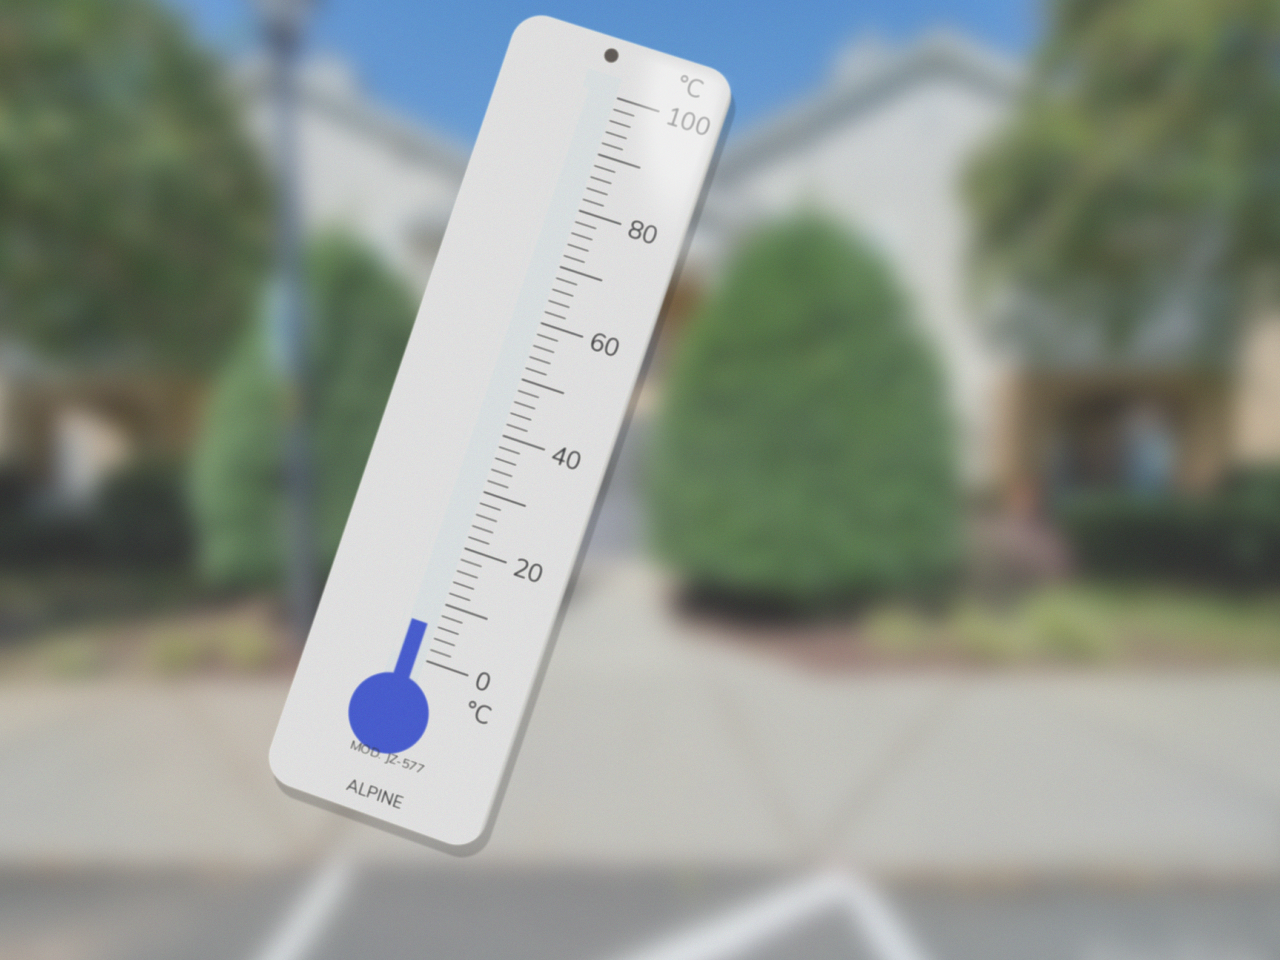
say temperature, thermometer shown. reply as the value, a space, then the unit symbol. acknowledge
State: 6 °C
